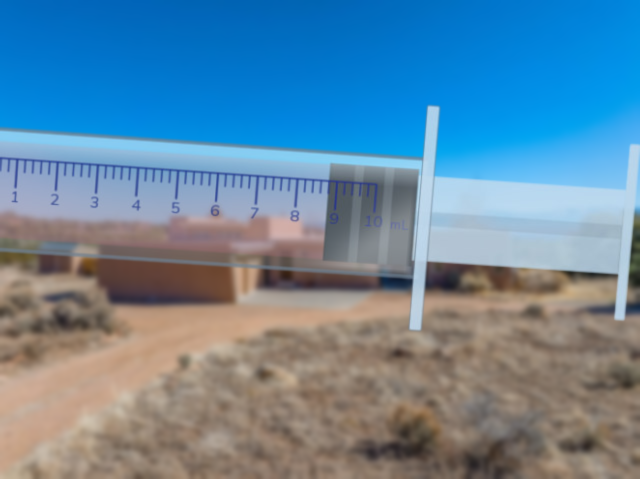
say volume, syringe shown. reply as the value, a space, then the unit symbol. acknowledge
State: 8.8 mL
